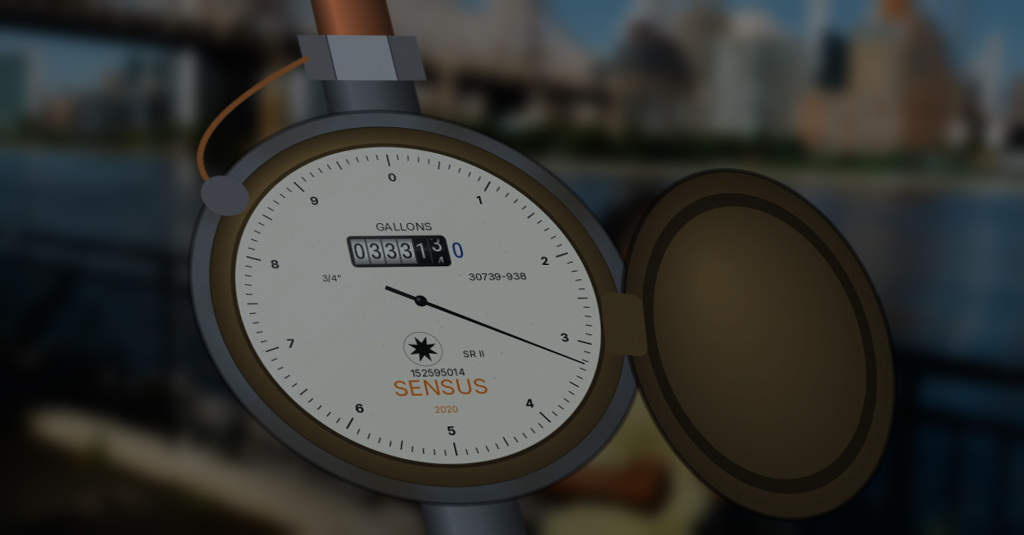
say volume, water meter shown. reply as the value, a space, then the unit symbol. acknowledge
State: 333133.2 gal
